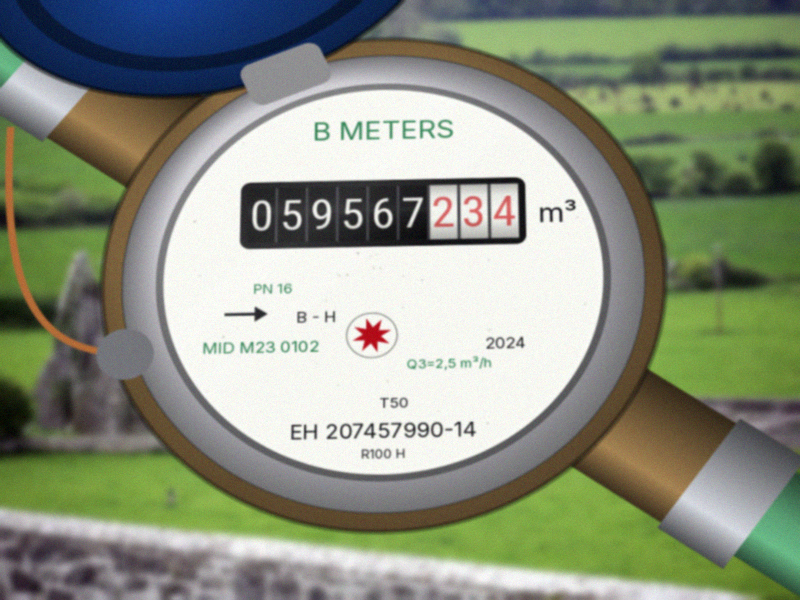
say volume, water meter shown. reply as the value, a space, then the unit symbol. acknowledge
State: 59567.234 m³
